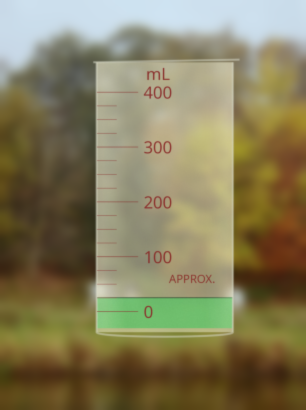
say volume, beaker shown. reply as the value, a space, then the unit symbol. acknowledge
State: 25 mL
